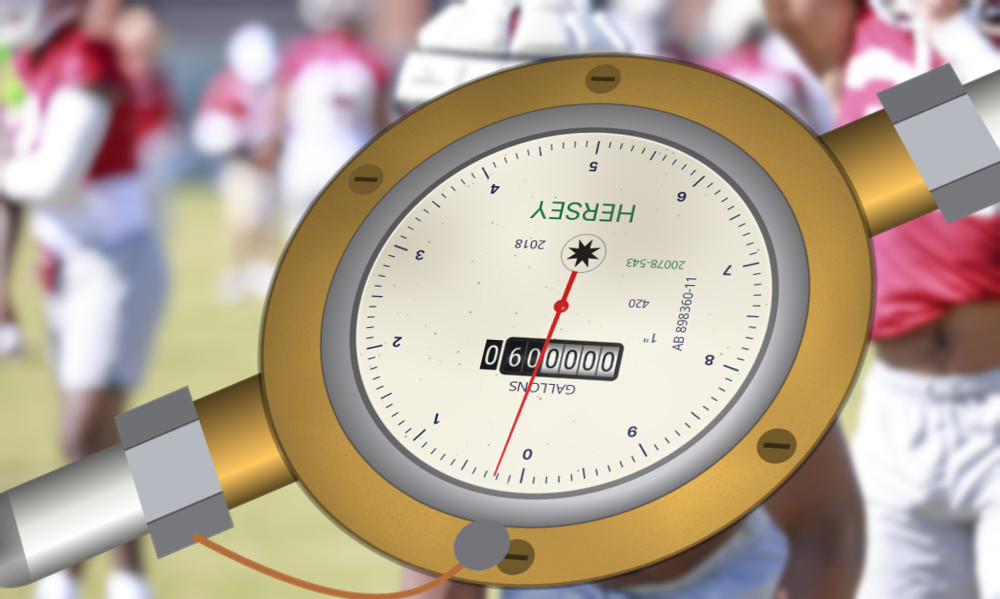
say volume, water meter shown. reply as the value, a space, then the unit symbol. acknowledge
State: 90.2 gal
